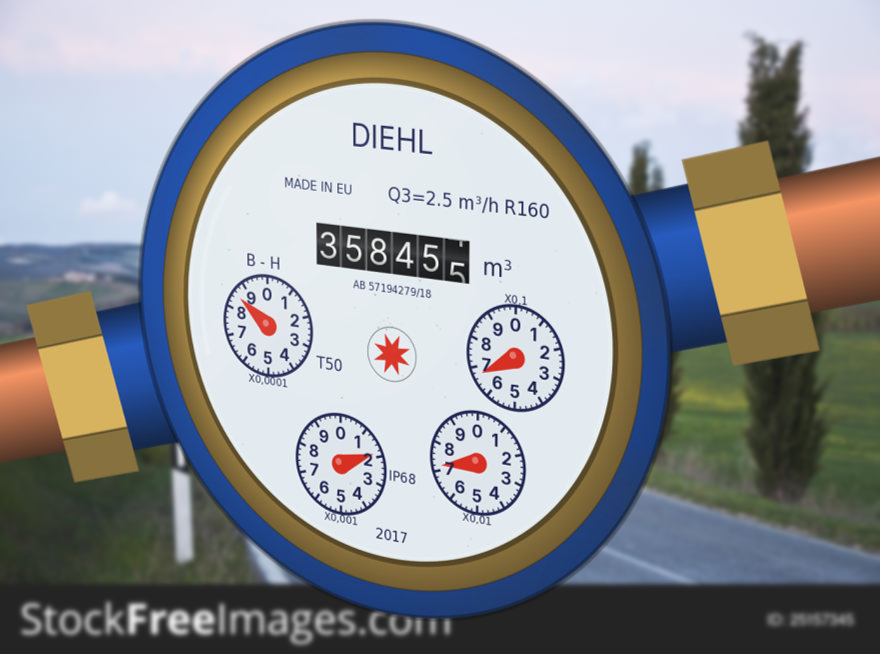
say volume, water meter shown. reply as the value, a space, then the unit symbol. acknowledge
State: 358454.6718 m³
